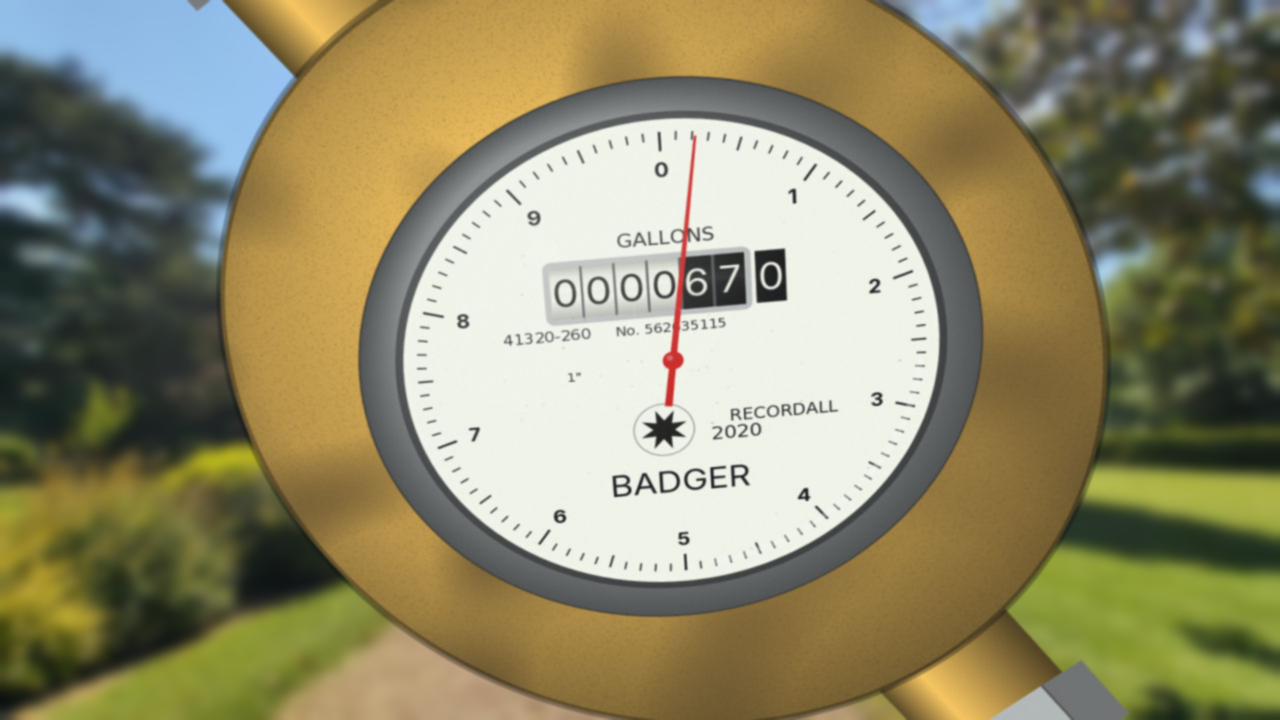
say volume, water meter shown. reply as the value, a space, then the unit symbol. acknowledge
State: 670.2 gal
